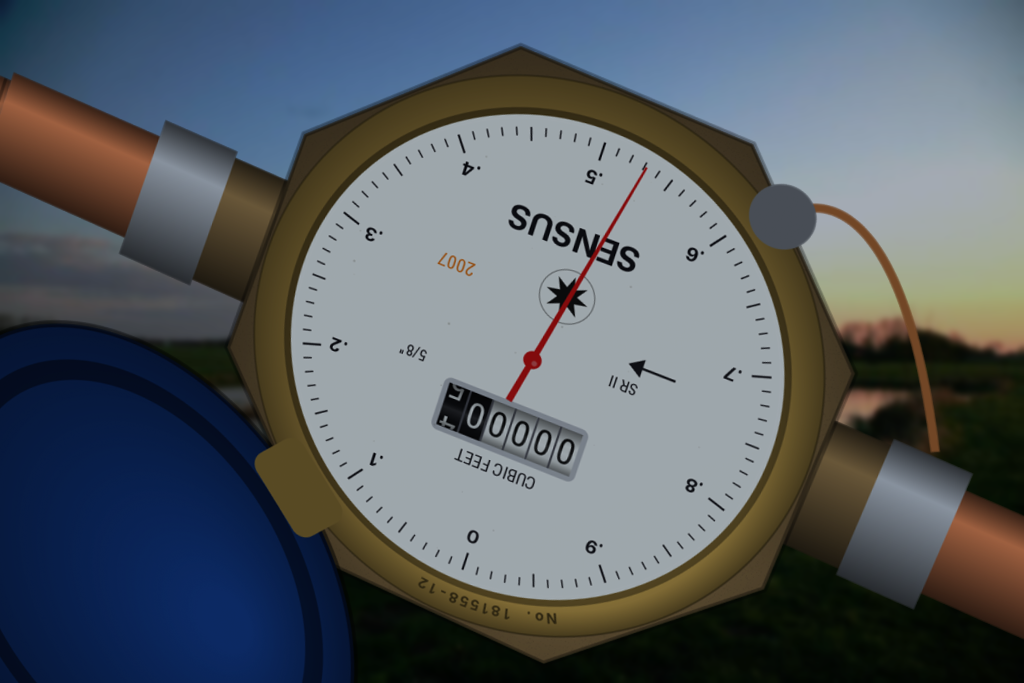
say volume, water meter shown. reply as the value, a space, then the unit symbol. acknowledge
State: 4.53 ft³
